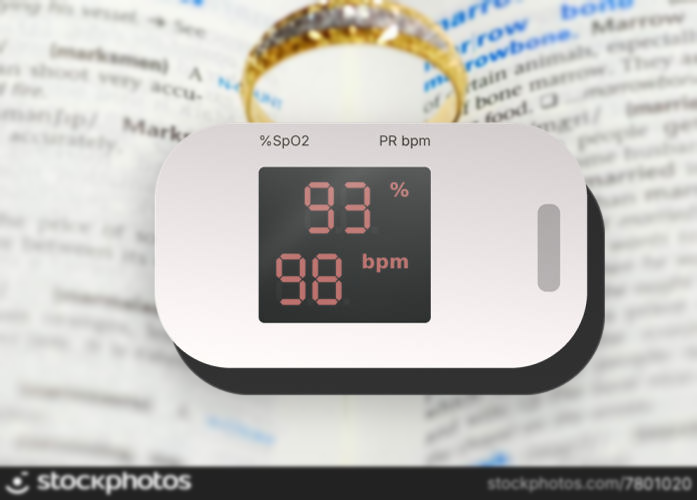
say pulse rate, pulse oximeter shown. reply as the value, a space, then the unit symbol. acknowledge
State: 98 bpm
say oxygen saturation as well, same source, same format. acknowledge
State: 93 %
